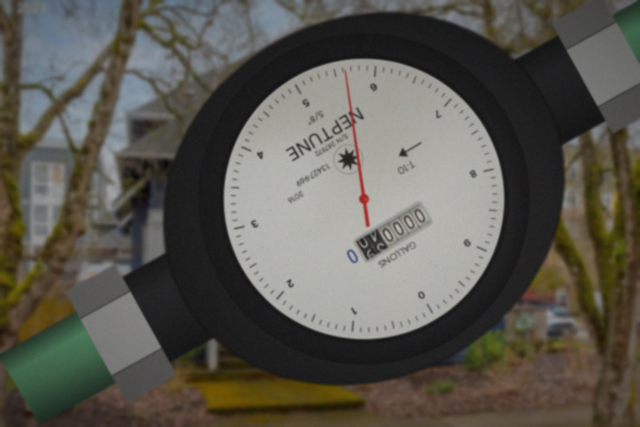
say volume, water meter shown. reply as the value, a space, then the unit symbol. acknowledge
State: 395.6 gal
